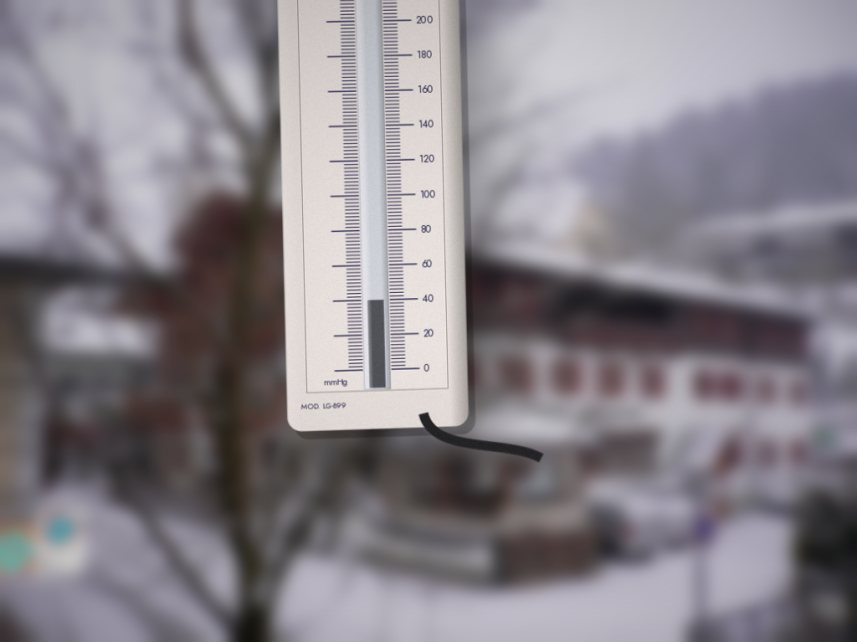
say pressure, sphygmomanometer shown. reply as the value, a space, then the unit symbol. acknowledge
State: 40 mmHg
